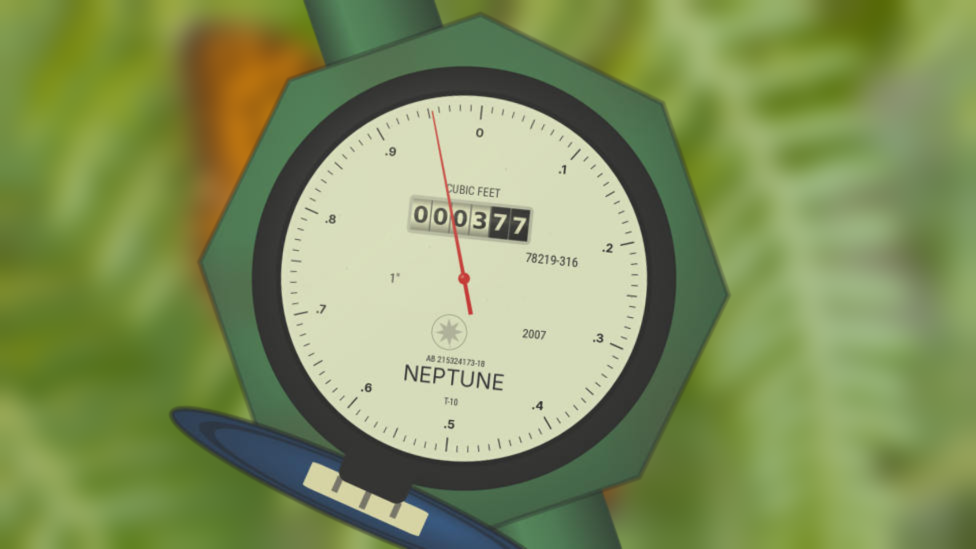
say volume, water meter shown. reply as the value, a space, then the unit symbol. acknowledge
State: 376.95 ft³
